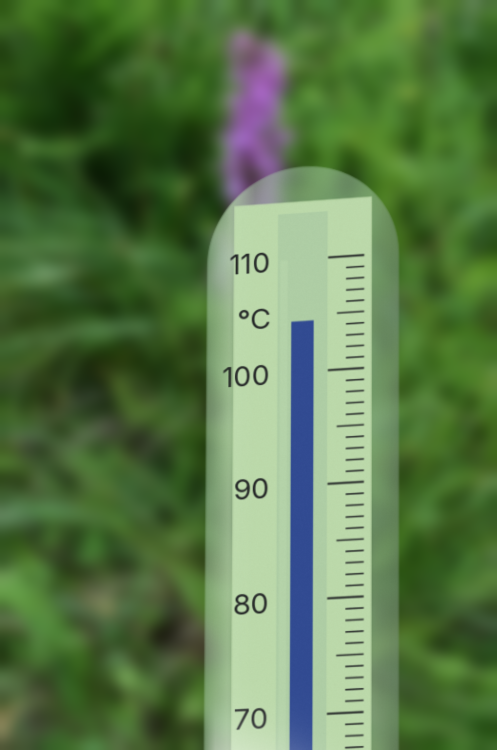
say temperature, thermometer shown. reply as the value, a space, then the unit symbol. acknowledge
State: 104.5 °C
